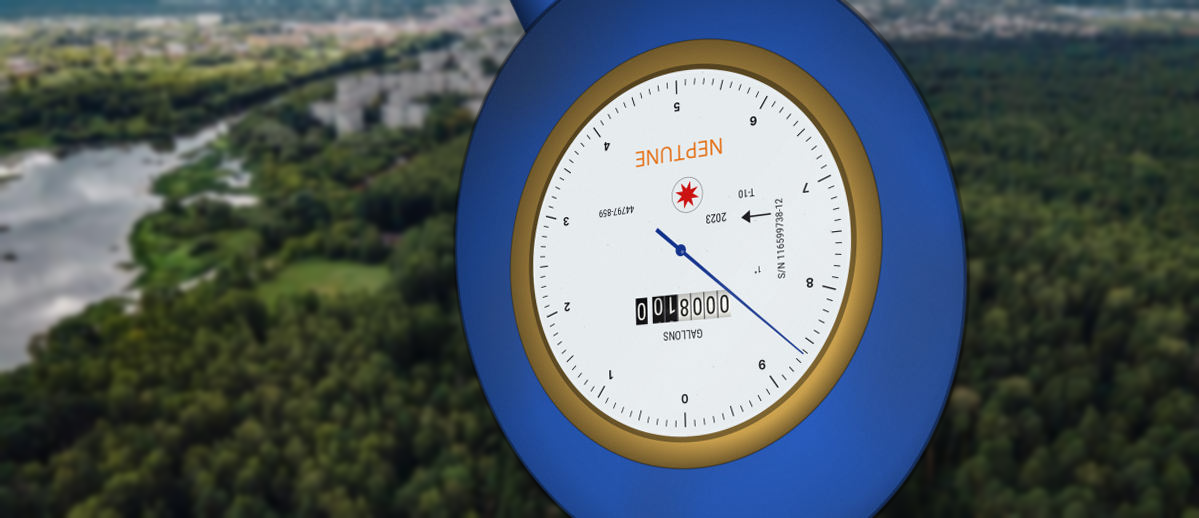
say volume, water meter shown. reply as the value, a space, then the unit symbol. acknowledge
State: 8098.6 gal
